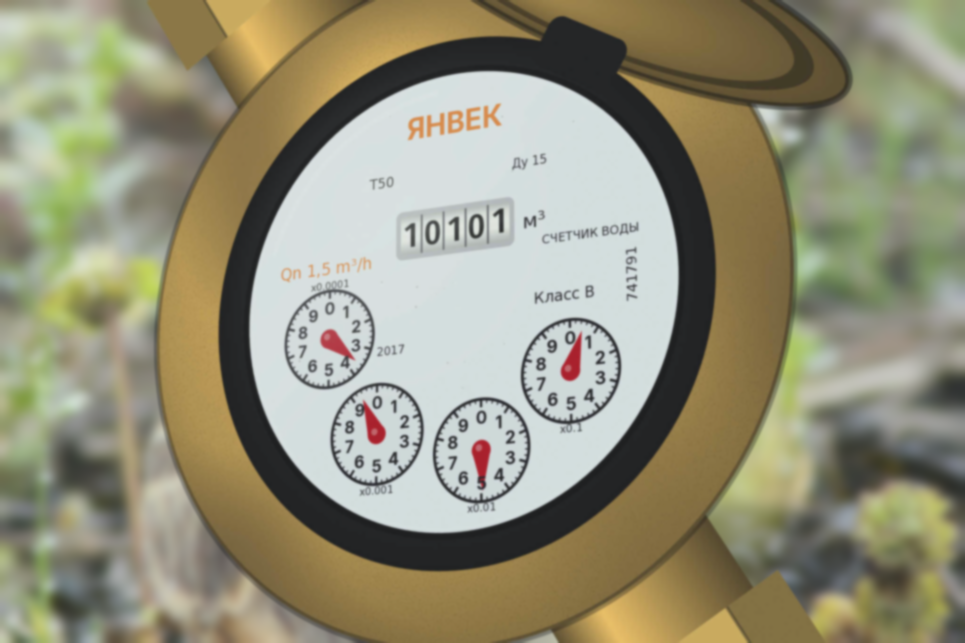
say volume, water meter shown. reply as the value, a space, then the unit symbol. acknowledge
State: 10101.0493 m³
